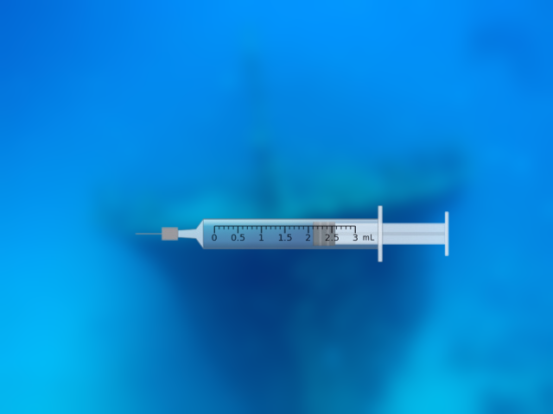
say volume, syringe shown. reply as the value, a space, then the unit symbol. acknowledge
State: 2.1 mL
